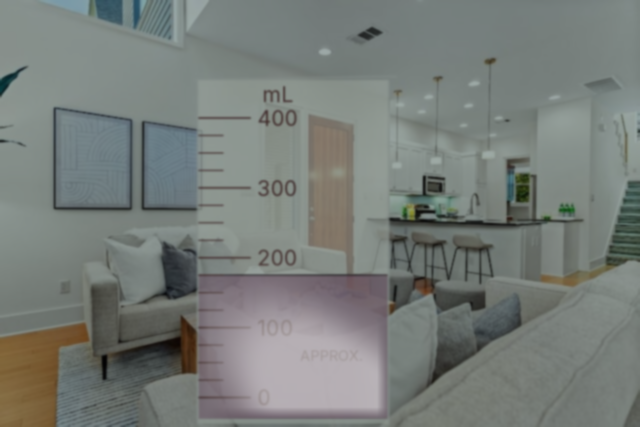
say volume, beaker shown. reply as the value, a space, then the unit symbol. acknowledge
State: 175 mL
